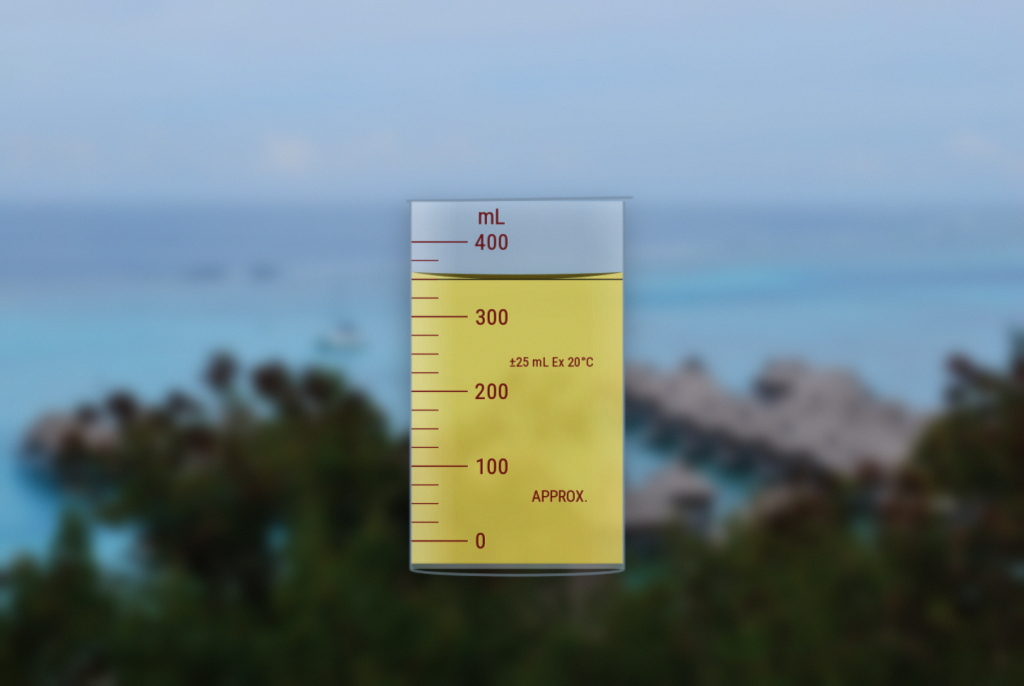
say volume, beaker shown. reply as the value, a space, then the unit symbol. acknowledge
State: 350 mL
